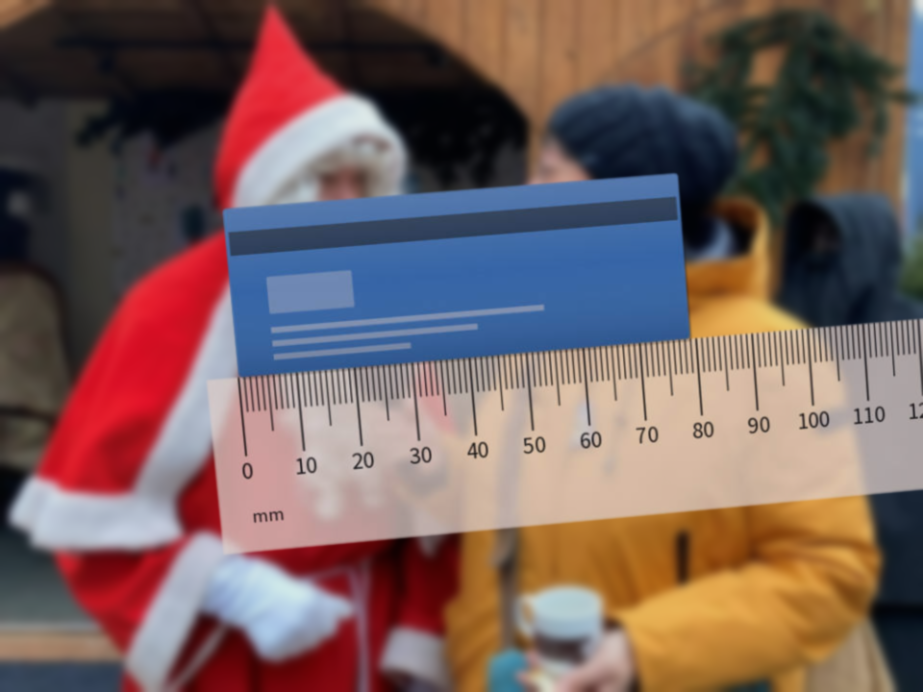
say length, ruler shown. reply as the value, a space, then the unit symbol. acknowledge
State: 79 mm
